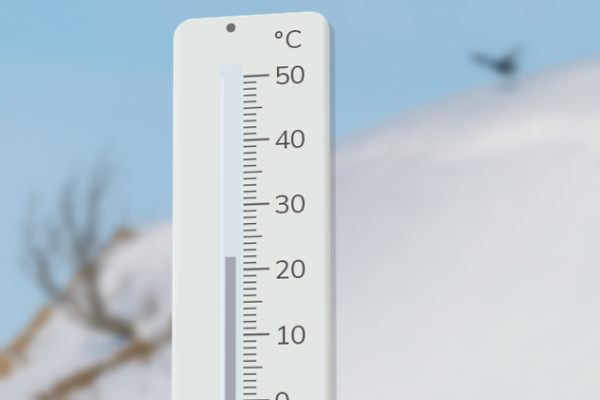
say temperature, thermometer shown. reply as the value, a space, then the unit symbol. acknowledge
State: 22 °C
